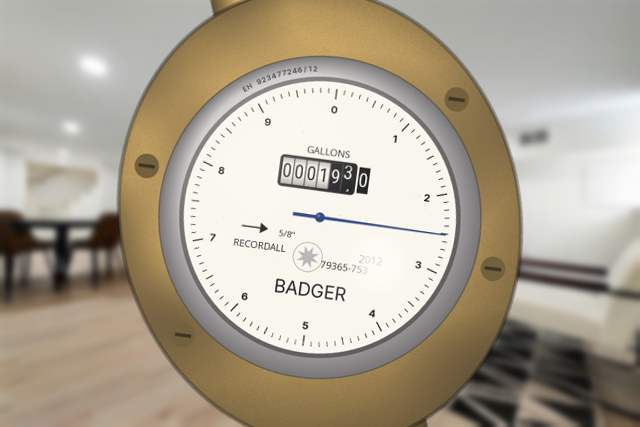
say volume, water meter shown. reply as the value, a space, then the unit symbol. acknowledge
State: 1932.5 gal
